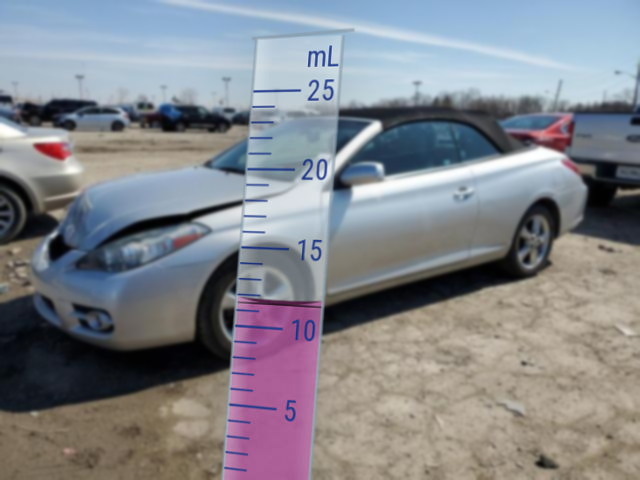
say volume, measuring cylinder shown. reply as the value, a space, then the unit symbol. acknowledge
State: 11.5 mL
